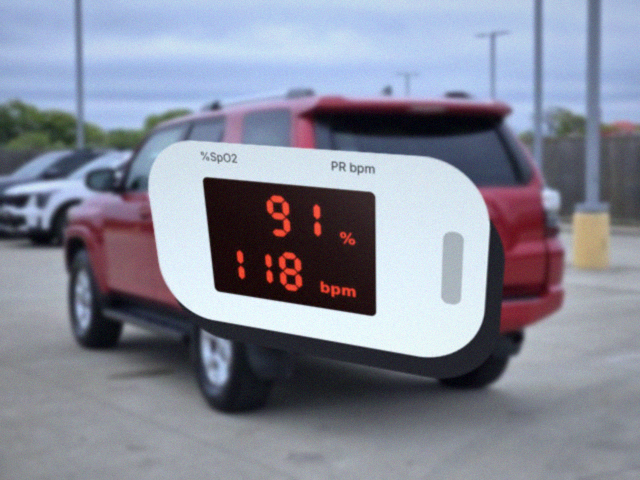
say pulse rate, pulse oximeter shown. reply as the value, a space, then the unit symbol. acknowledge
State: 118 bpm
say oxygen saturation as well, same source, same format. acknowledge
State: 91 %
